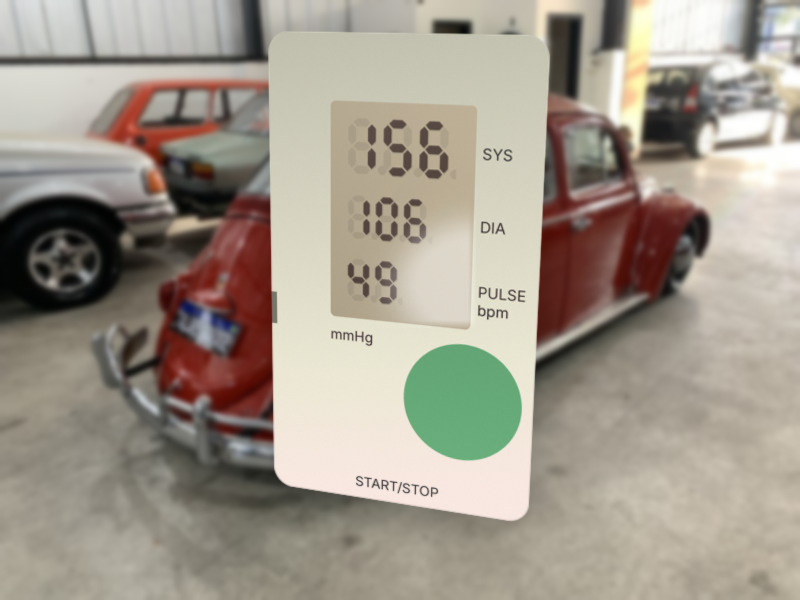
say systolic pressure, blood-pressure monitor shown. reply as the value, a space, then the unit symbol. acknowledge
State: 156 mmHg
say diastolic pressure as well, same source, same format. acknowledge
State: 106 mmHg
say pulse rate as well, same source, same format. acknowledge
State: 49 bpm
